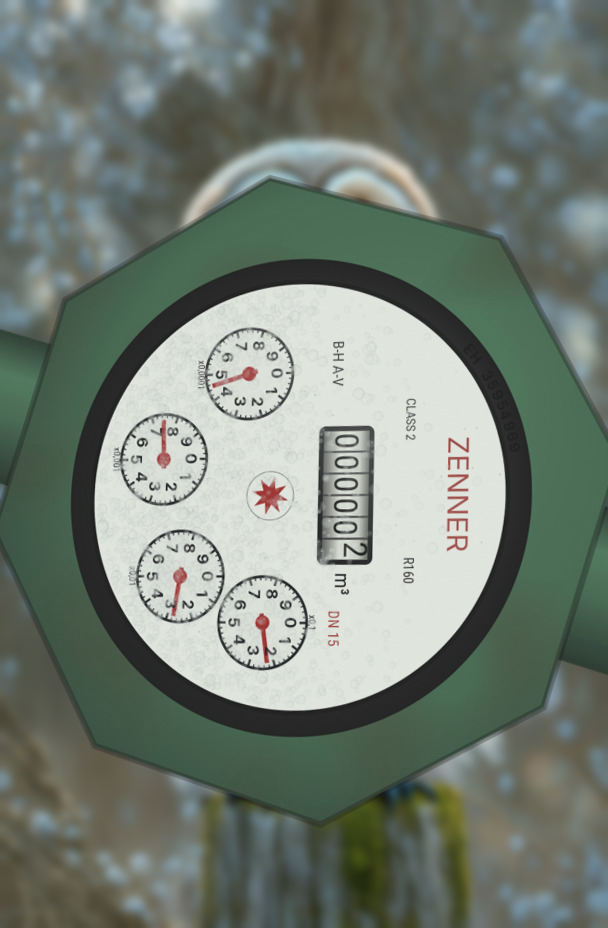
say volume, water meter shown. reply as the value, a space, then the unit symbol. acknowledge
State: 2.2274 m³
